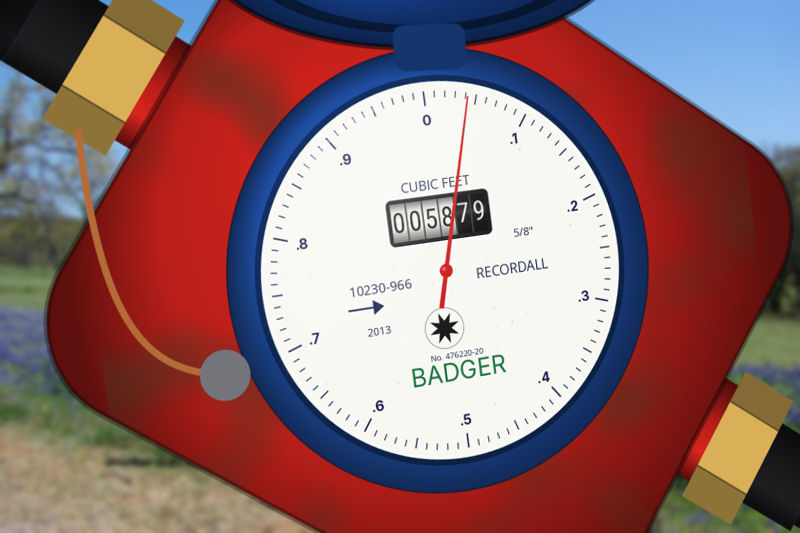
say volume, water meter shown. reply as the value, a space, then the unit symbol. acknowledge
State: 5879.04 ft³
